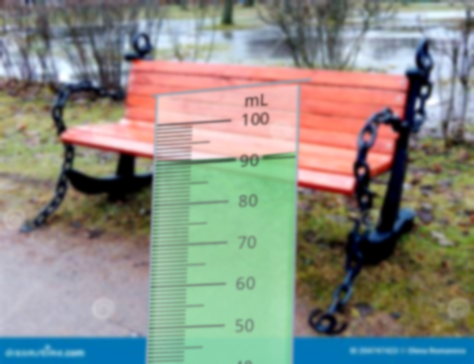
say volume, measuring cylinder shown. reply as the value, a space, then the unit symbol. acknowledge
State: 90 mL
